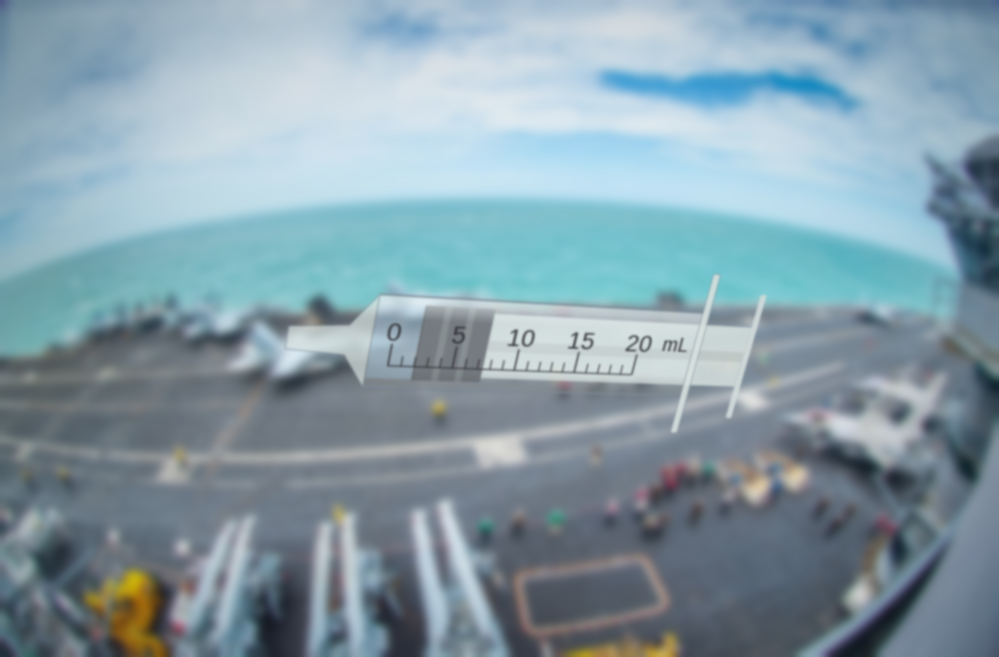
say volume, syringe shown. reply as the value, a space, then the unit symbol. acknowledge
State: 2 mL
